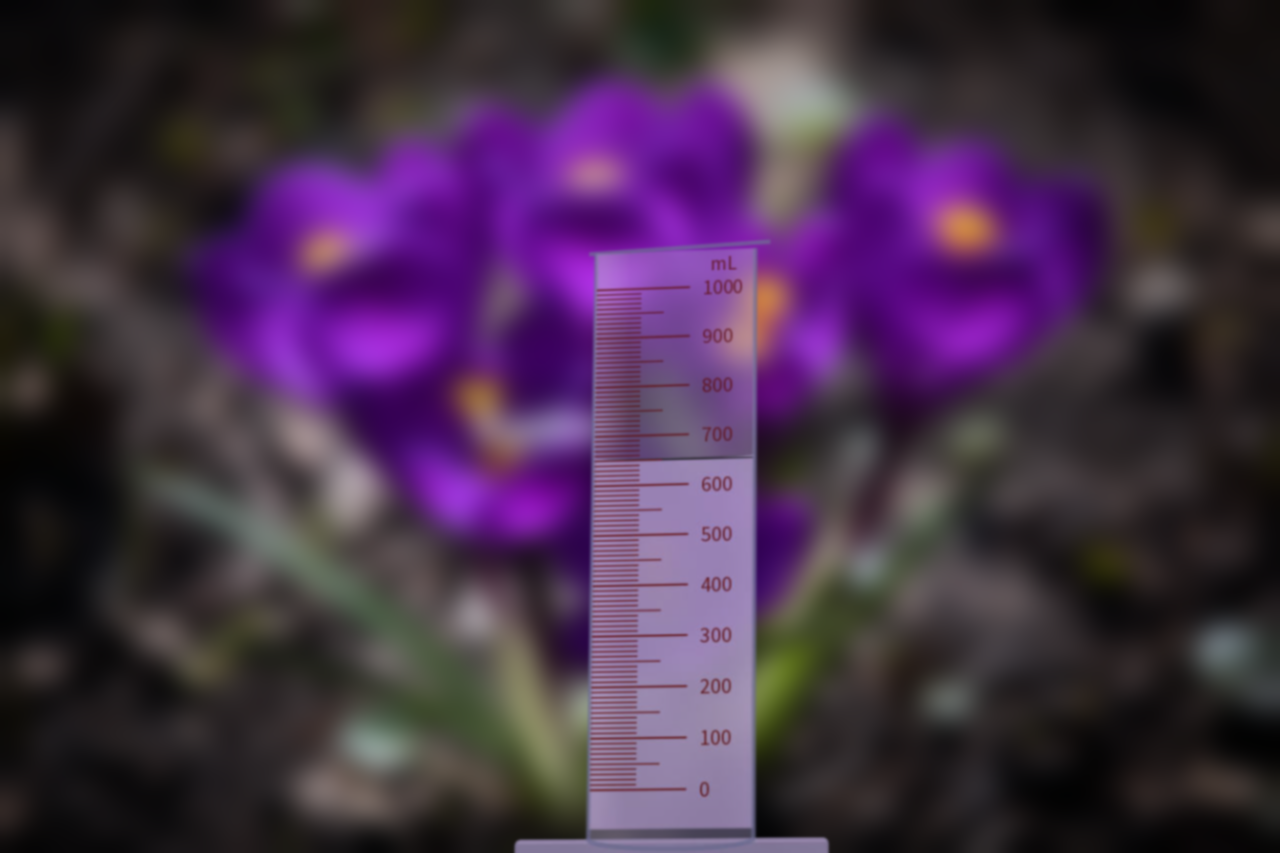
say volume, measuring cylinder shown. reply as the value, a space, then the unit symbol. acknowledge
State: 650 mL
